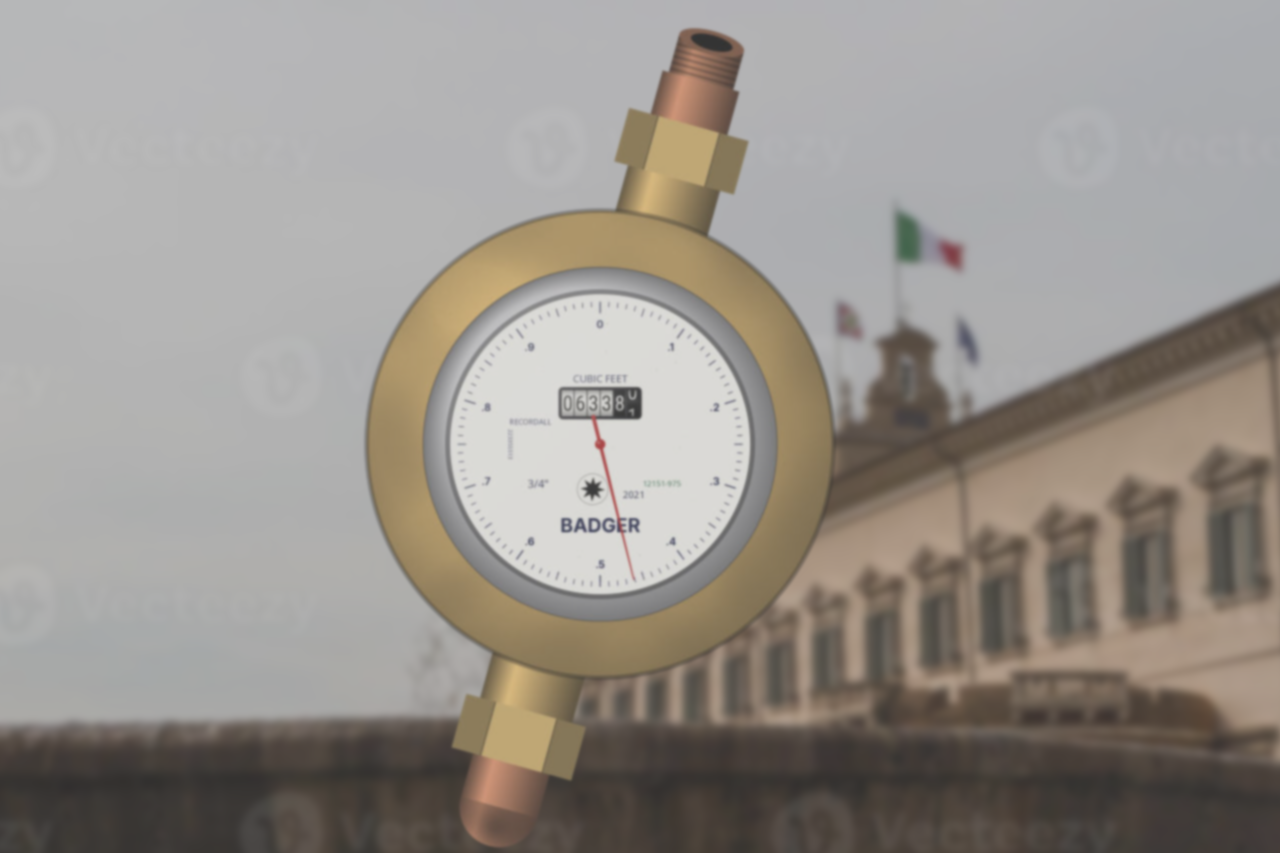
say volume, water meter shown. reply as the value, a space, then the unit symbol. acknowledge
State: 63380.46 ft³
